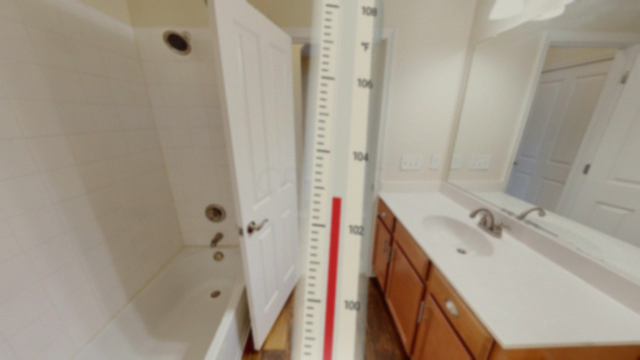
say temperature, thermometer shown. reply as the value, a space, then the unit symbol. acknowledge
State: 102.8 °F
